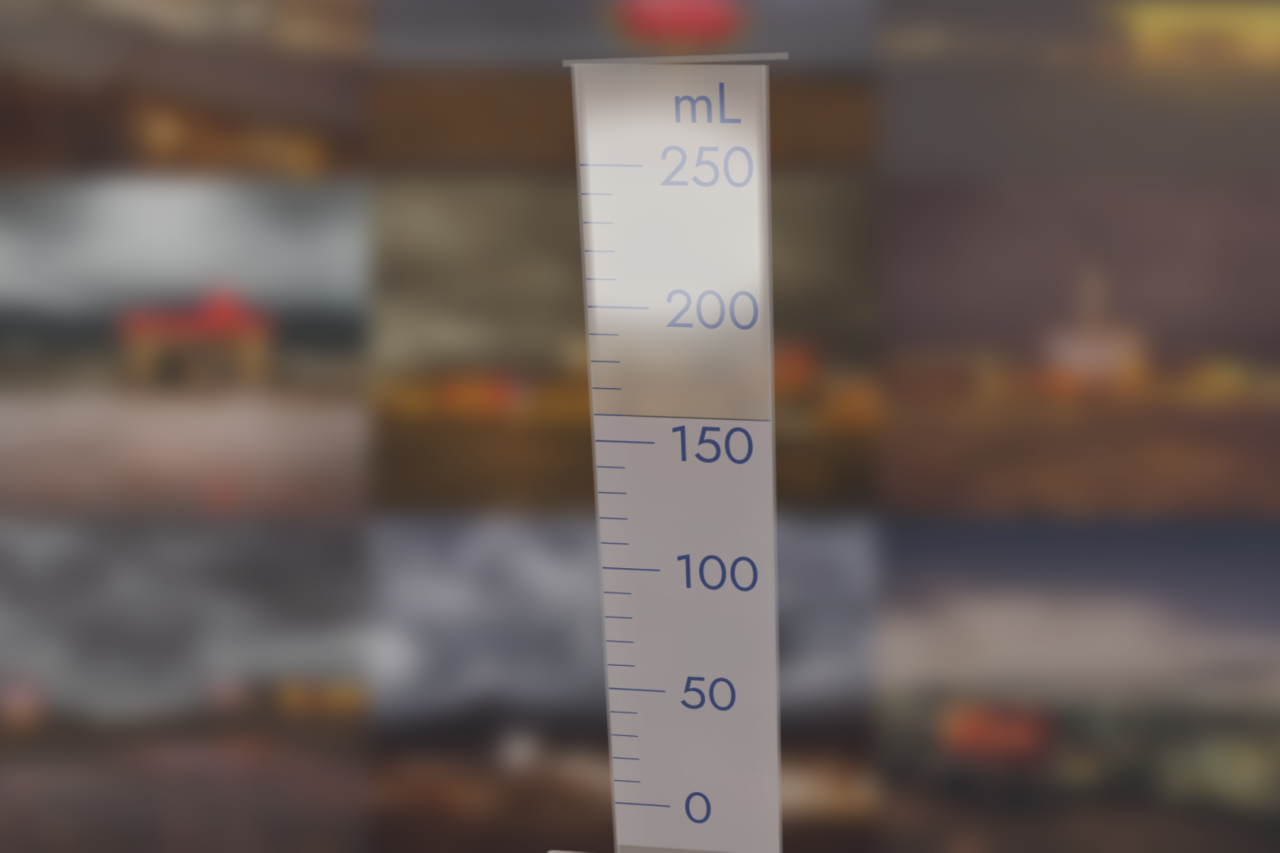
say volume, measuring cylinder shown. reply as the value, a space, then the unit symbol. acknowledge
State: 160 mL
